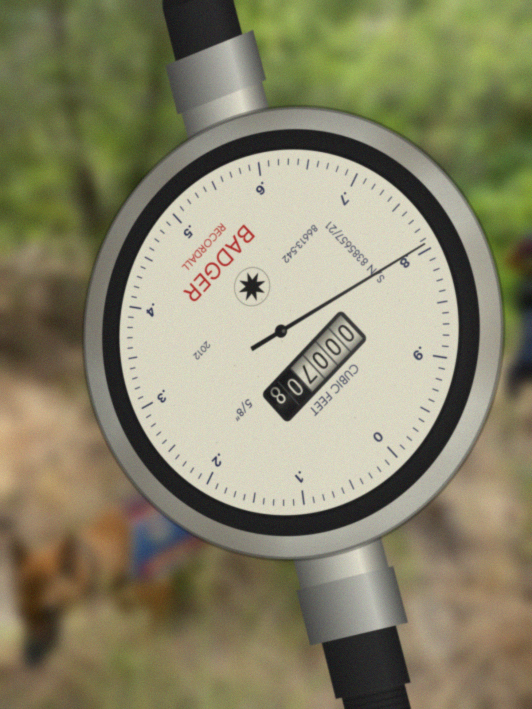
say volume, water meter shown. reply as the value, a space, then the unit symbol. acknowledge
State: 707.79 ft³
